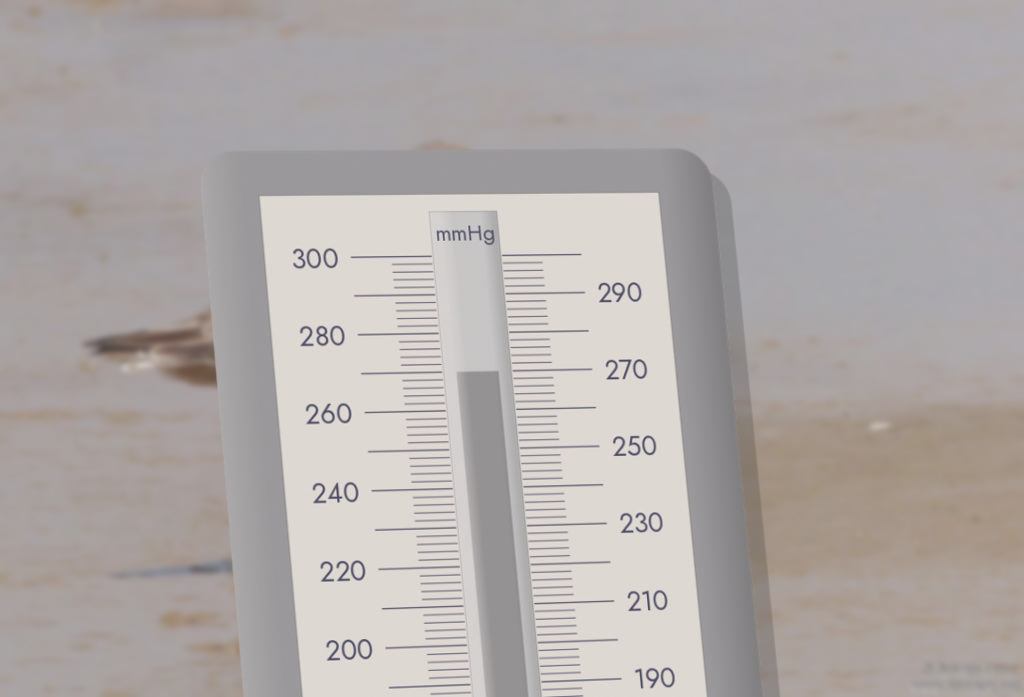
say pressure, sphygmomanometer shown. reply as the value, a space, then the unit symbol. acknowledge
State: 270 mmHg
